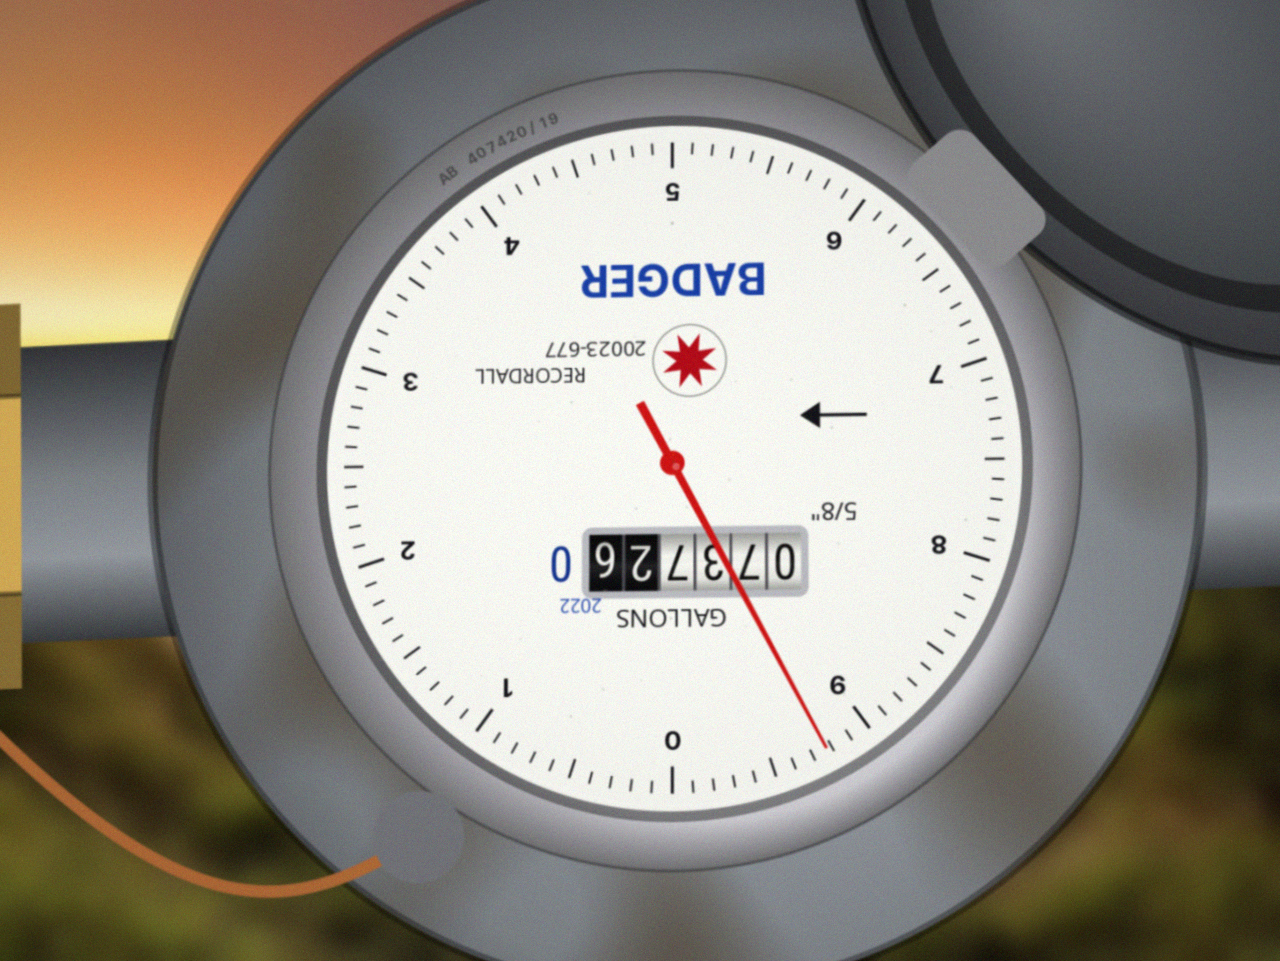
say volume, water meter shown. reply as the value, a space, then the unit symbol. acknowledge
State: 737259.2 gal
